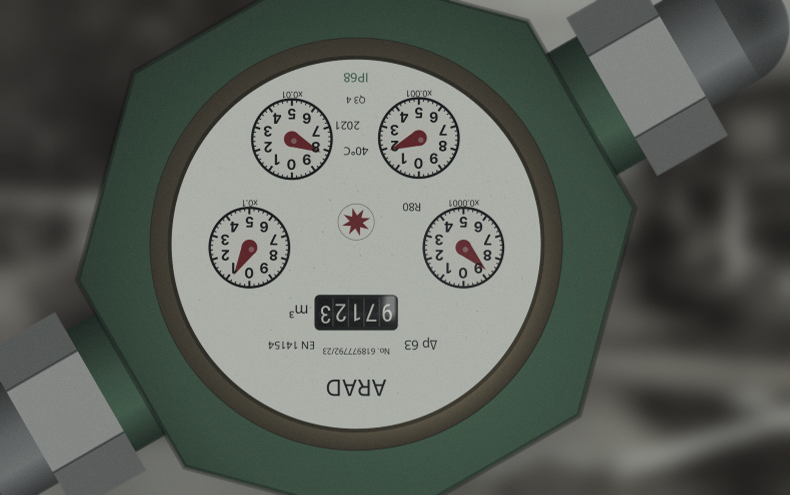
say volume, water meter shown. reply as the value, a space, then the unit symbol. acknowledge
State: 97123.0818 m³
